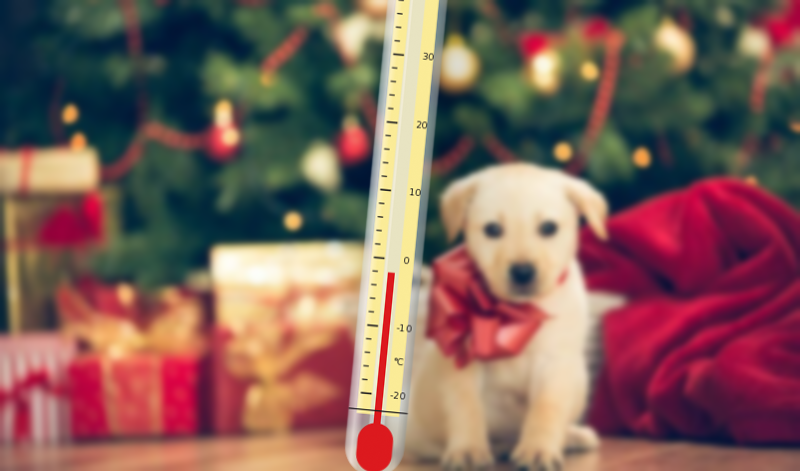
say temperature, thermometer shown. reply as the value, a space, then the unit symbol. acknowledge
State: -2 °C
